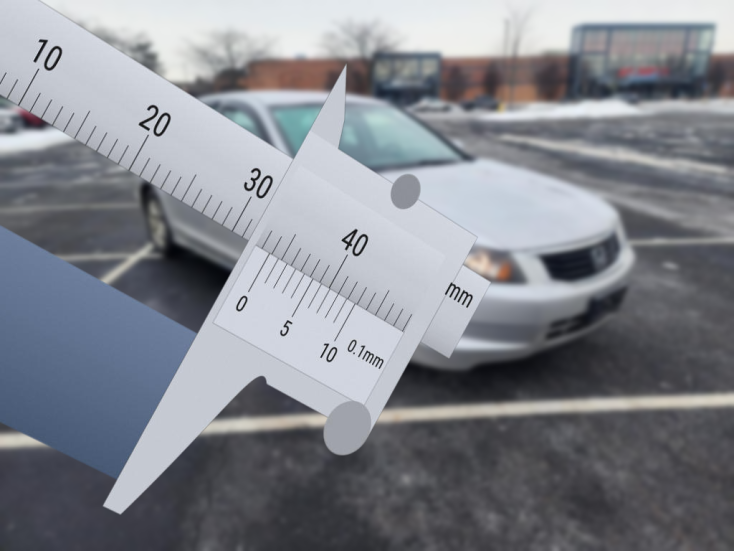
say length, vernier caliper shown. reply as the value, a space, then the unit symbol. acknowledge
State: 33.8 mm
